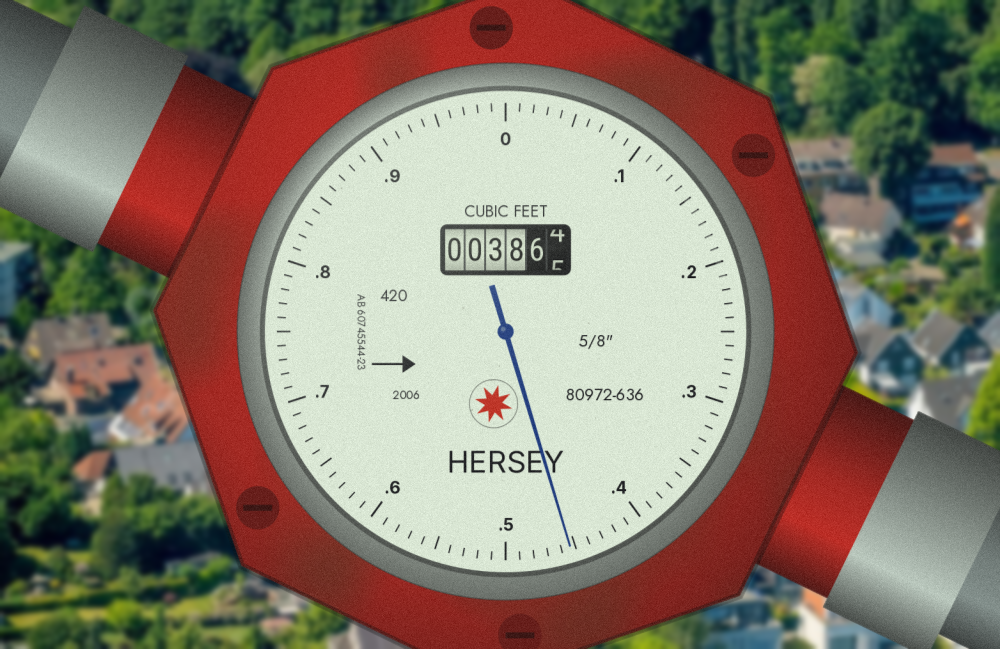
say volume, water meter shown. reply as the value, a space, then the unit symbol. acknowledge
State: 3864.45 ft³
